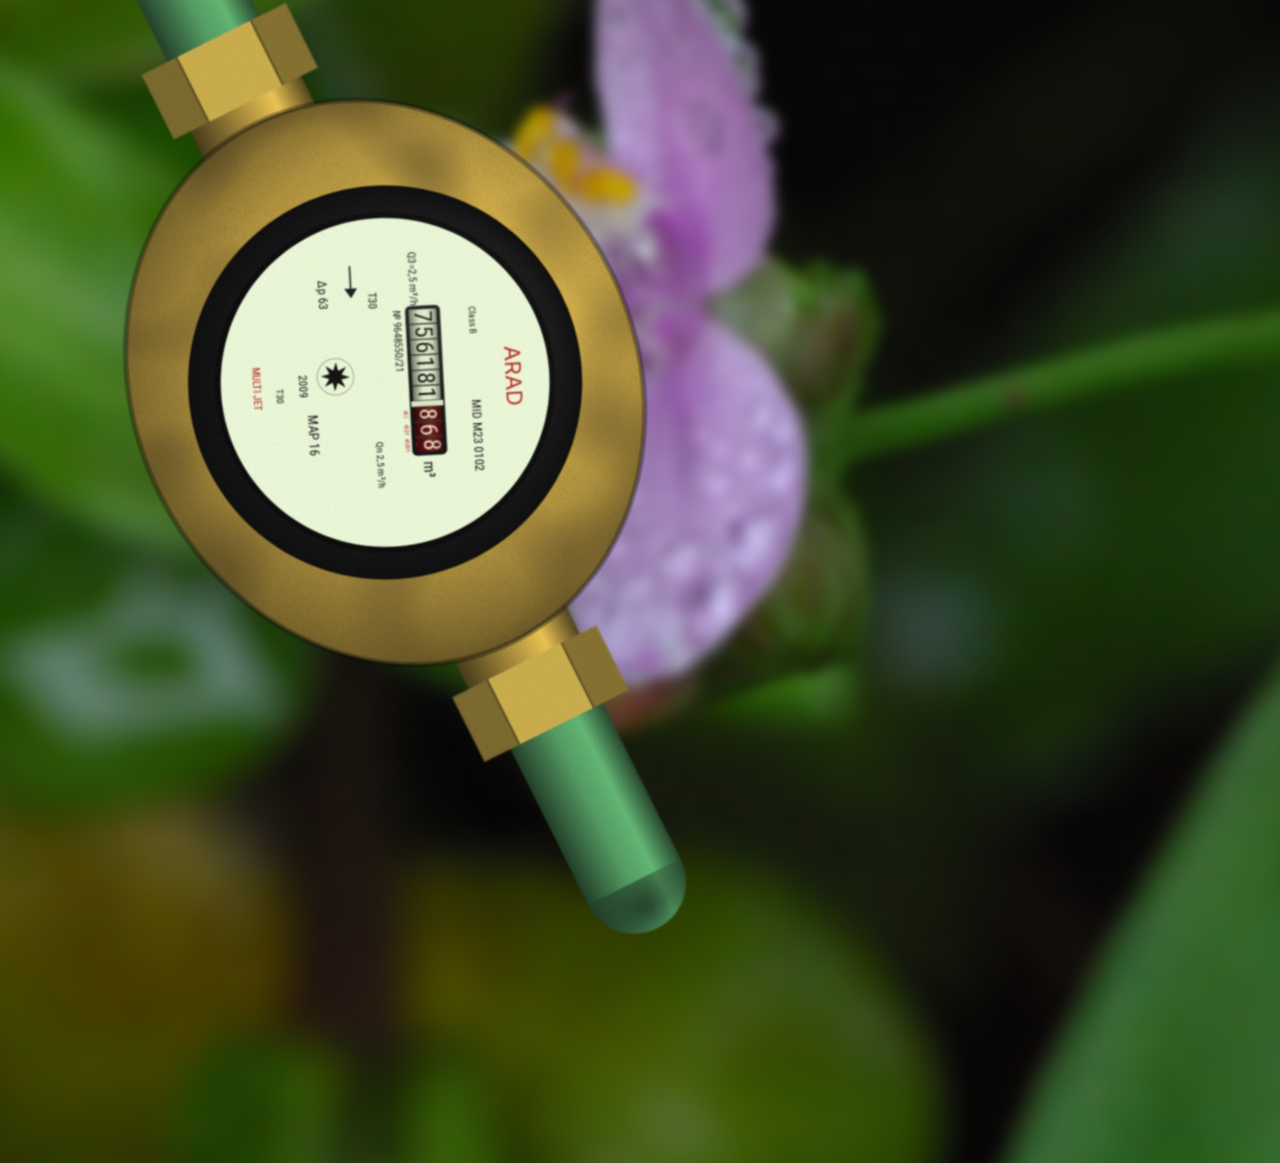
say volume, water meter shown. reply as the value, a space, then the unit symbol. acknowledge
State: 756181.868 m³
